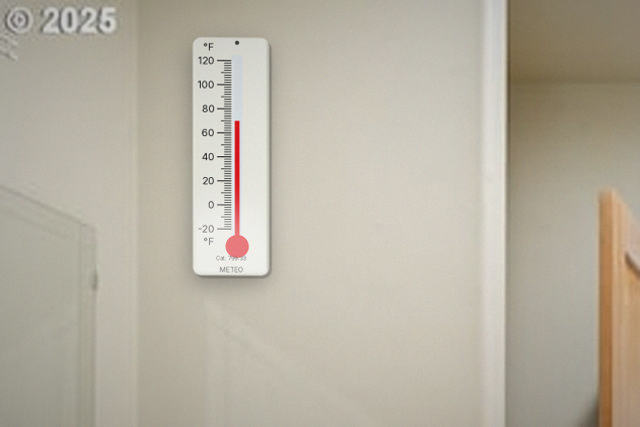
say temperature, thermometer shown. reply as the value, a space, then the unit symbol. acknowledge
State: 70 °F
